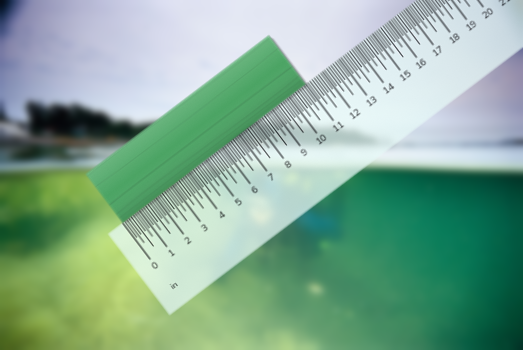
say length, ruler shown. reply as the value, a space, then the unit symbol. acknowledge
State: 11 in
